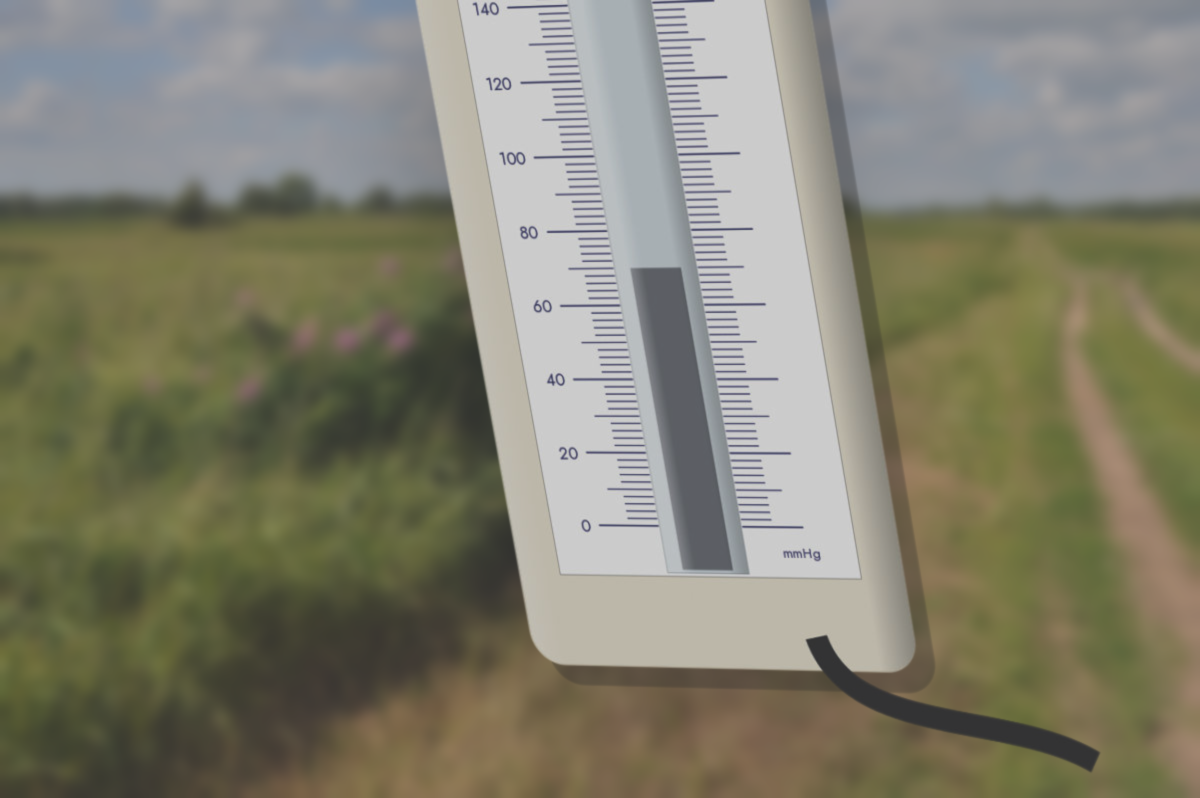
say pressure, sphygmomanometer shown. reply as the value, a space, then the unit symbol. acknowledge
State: 70 mmHg
